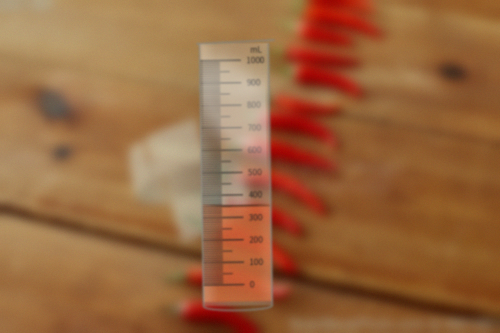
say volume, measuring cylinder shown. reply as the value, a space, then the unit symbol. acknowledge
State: 350 mL
